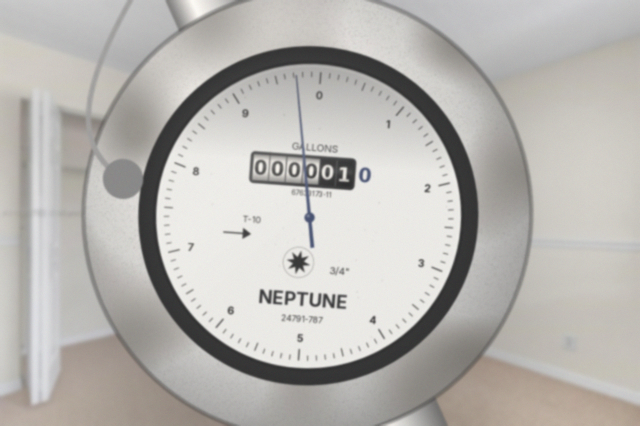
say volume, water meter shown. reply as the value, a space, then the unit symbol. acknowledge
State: 9.7 gal
